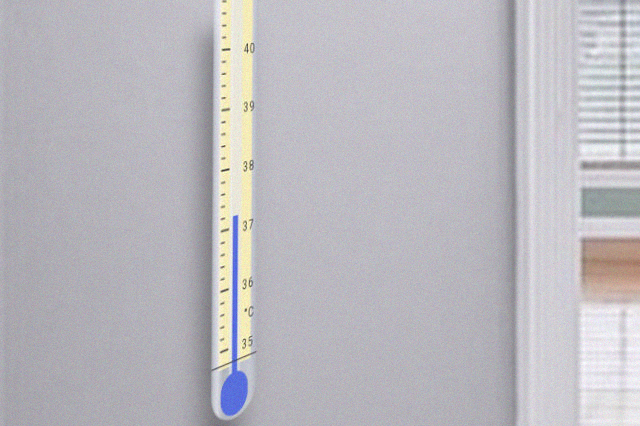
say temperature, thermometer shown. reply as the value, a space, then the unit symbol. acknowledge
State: 37.2 °C
